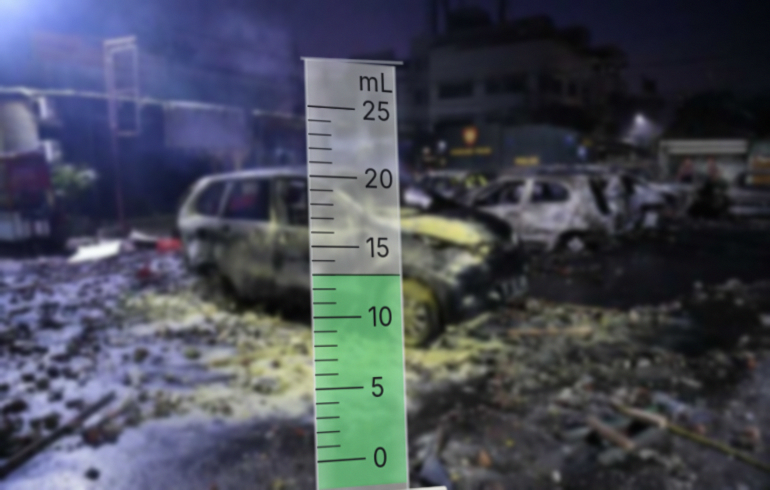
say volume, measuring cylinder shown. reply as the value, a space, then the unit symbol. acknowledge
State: 13 mL
